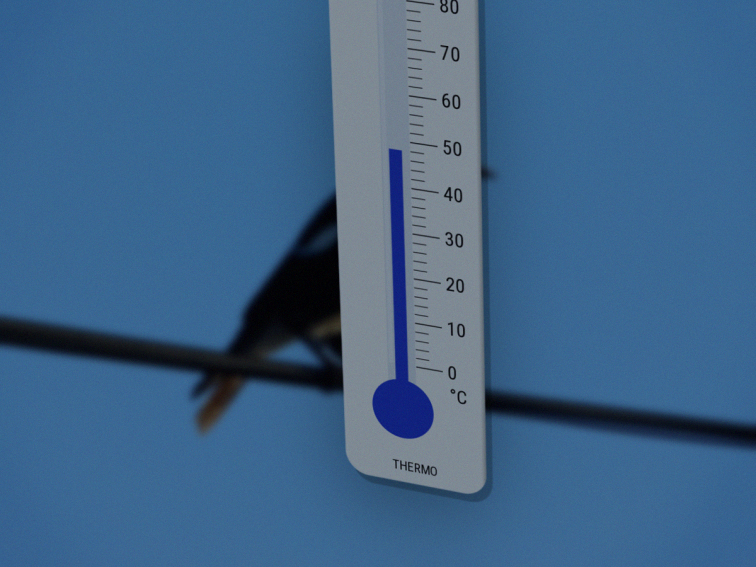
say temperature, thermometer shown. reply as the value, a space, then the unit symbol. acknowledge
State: 48 °C
